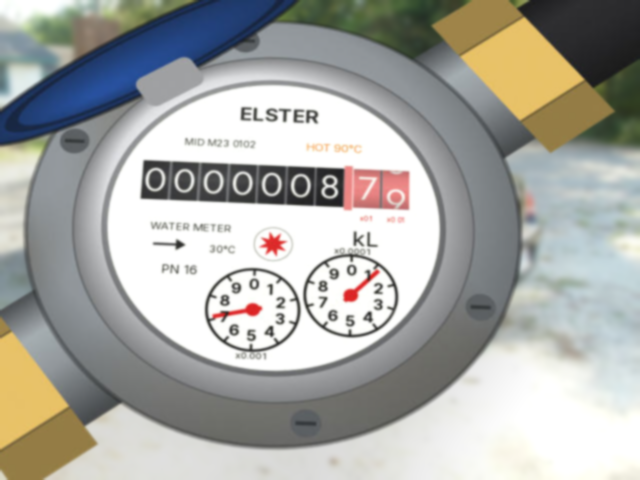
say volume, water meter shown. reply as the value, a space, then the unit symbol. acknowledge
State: 8.7871 kL
